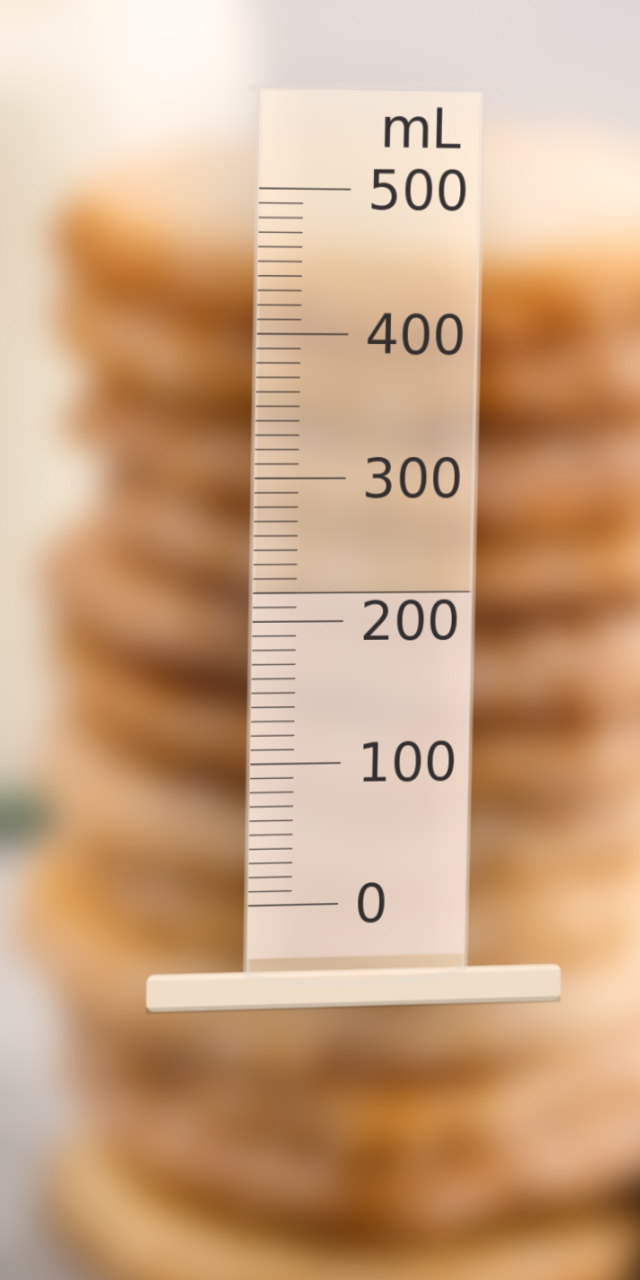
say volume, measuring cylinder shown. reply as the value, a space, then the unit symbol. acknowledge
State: 220 mL
